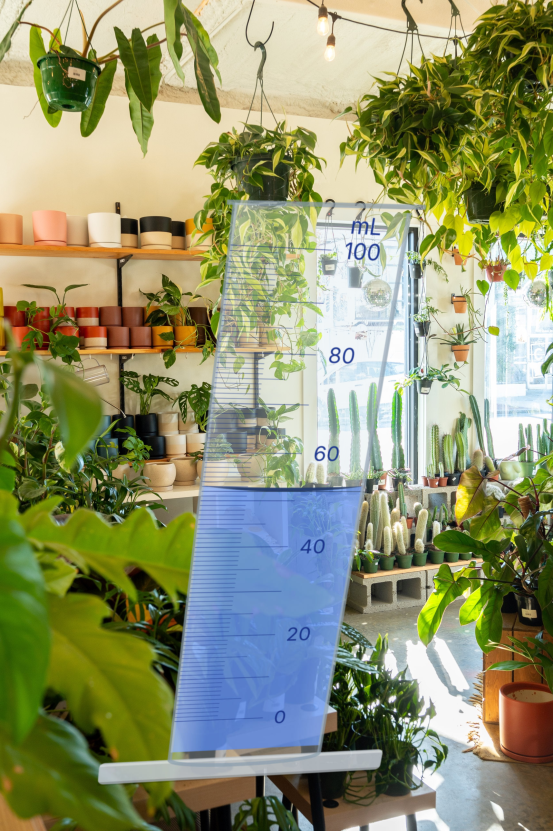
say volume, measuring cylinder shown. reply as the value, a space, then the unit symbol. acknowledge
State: 52 mL
